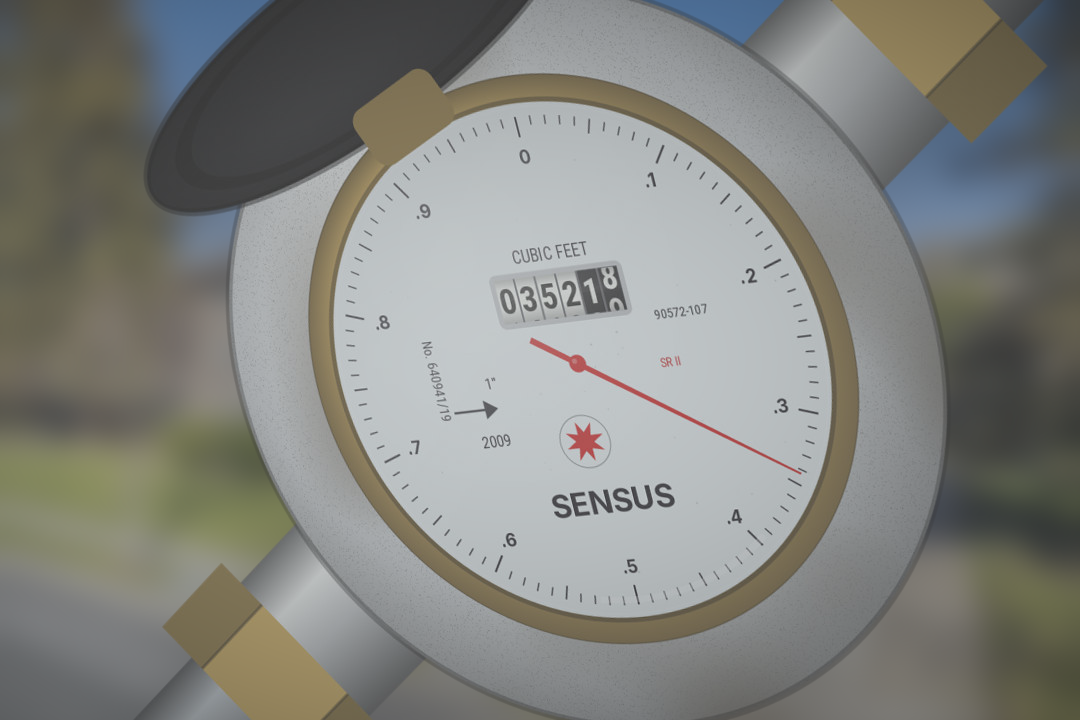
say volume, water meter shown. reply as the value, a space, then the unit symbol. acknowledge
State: 35218.34 ft³
